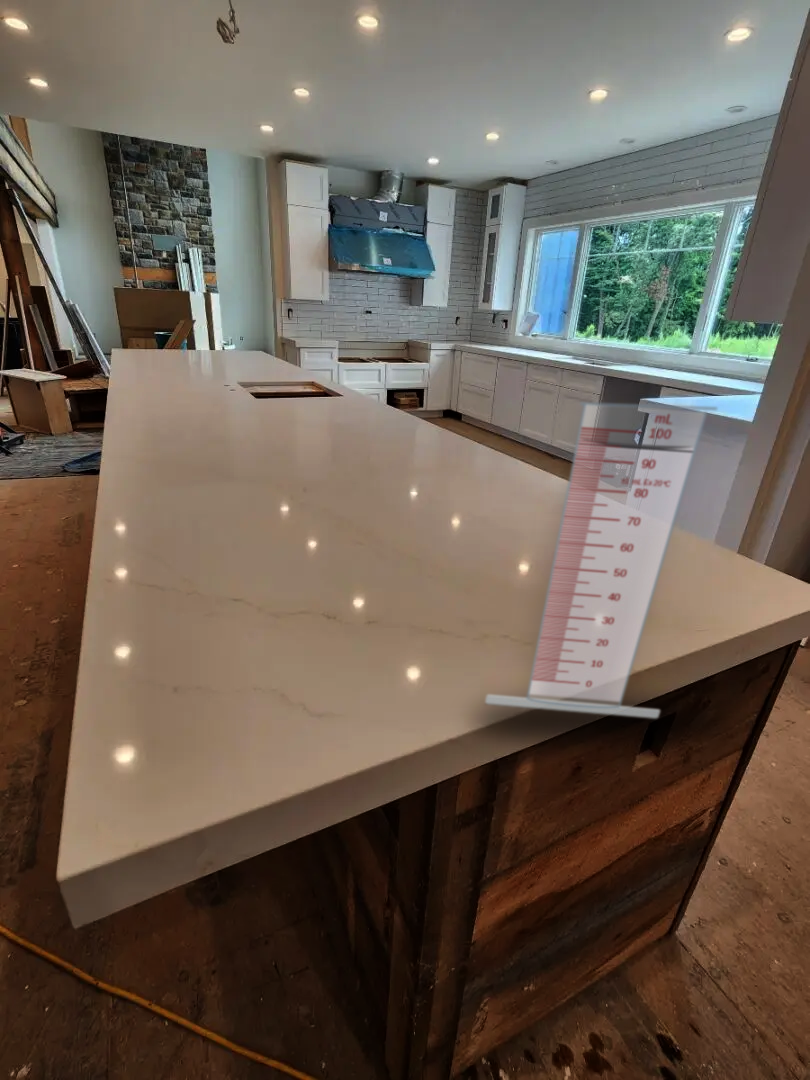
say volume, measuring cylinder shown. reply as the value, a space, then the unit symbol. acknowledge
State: 95 mL
